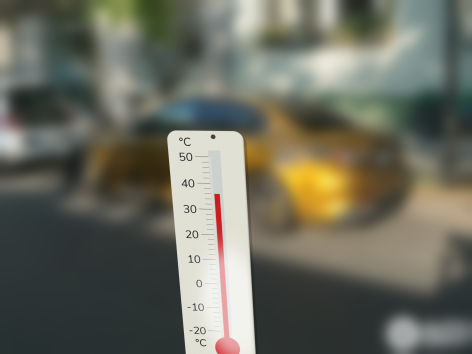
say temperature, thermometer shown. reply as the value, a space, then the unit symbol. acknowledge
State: 36 °C
